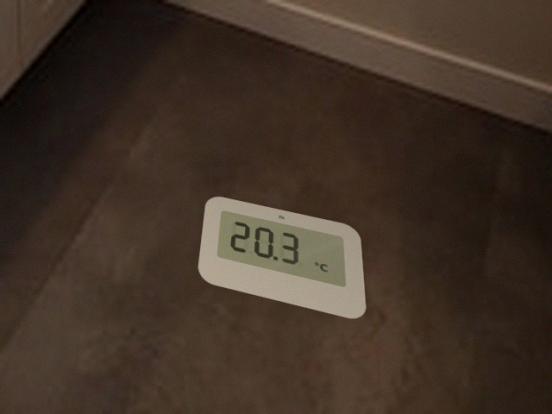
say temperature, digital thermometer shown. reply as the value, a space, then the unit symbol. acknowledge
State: 20.3 °C
